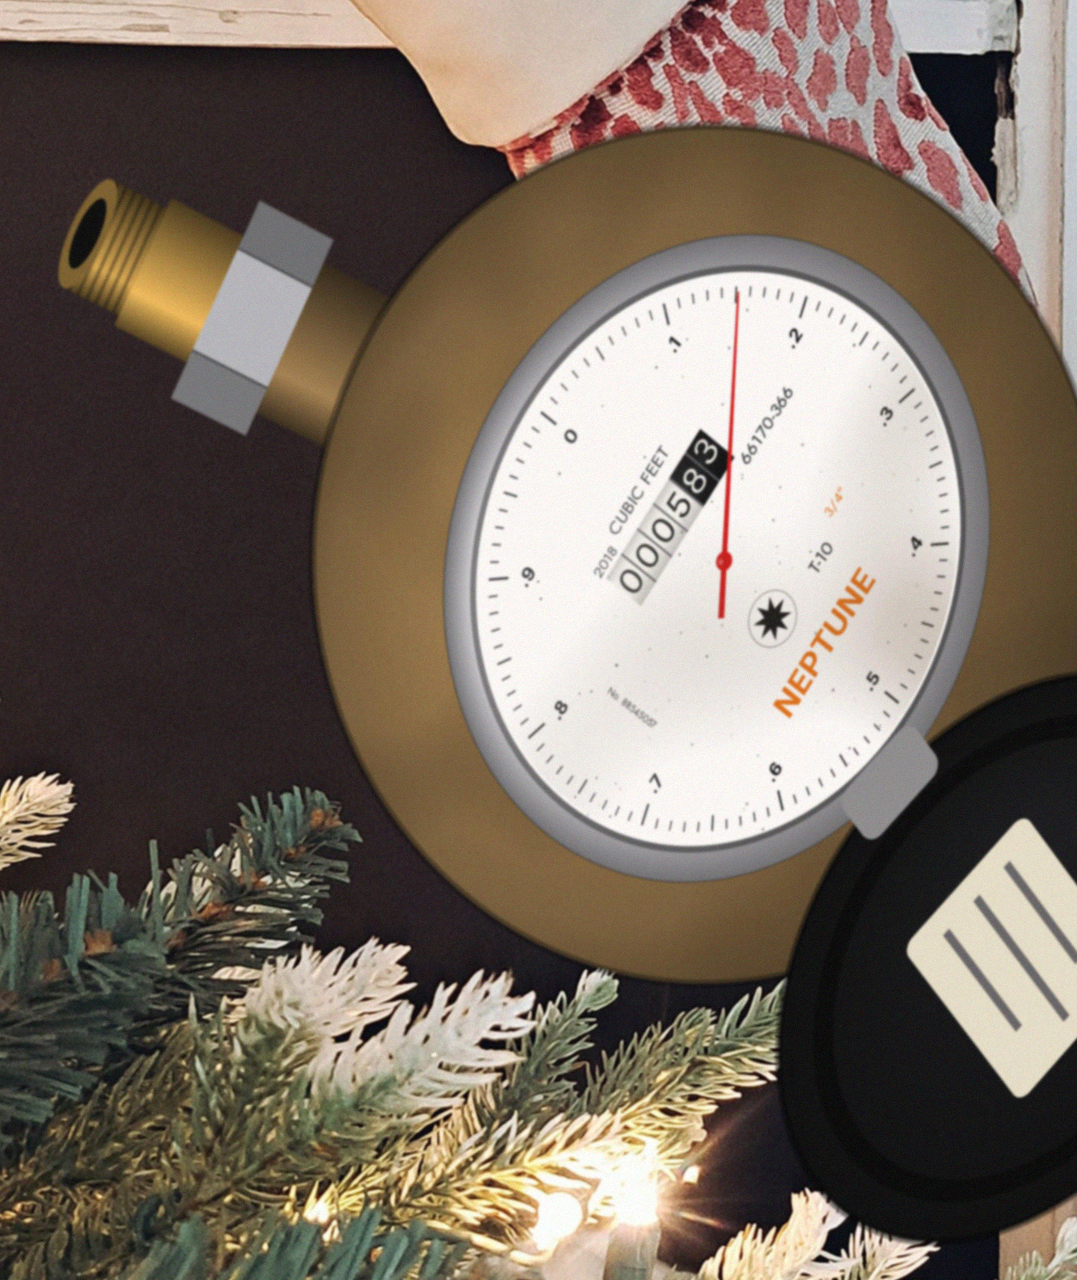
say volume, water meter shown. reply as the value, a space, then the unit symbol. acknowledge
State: 583.15 ft³
